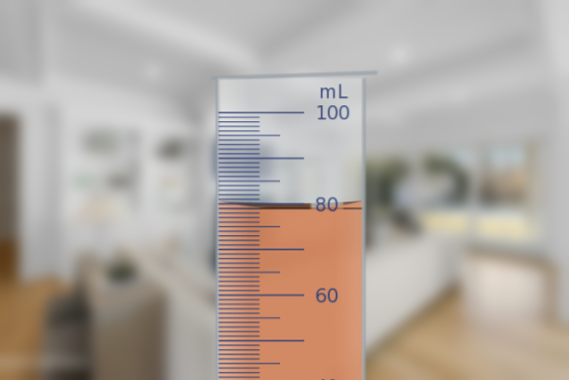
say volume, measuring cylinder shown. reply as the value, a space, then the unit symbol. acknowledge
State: 79 mL
